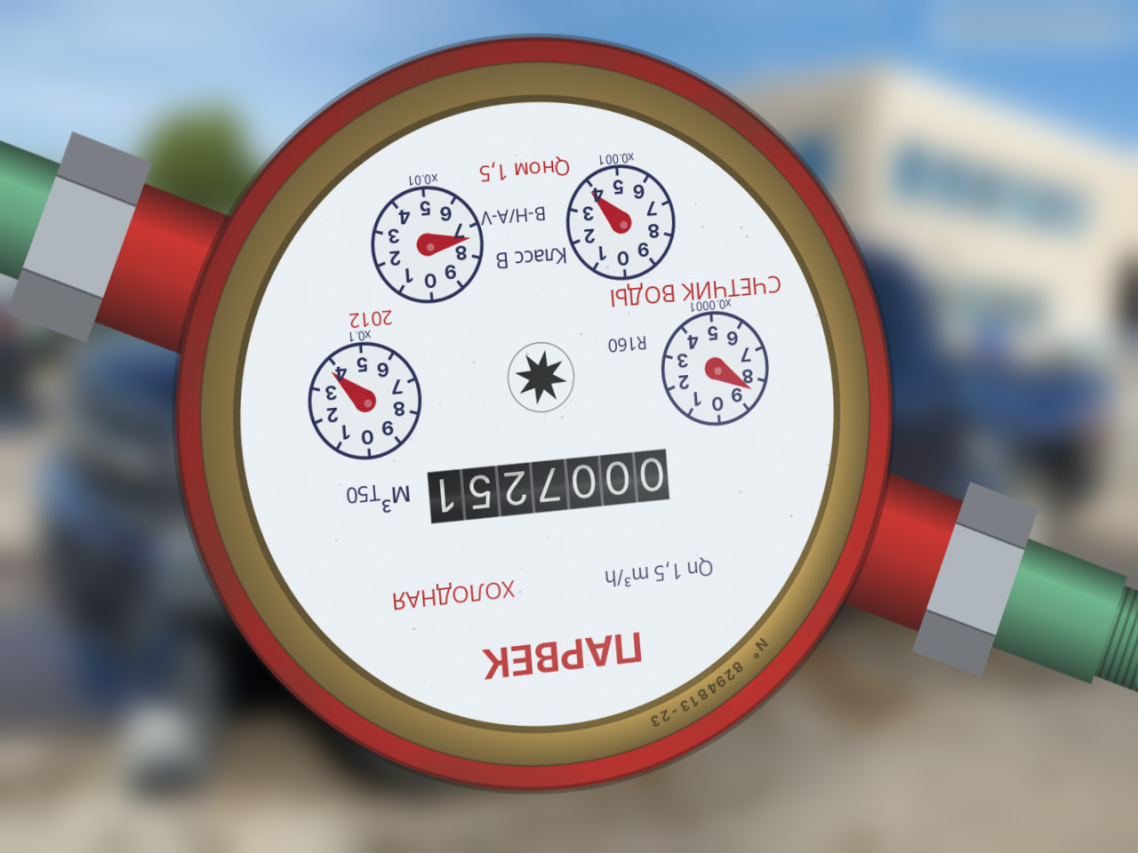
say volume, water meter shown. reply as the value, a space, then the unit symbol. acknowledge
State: 7251.3738 m³
